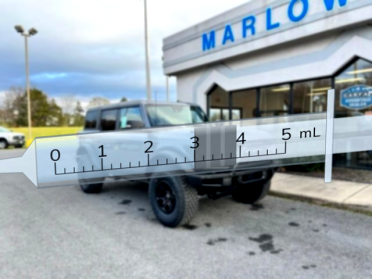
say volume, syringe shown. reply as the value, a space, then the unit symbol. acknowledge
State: 3 mL
